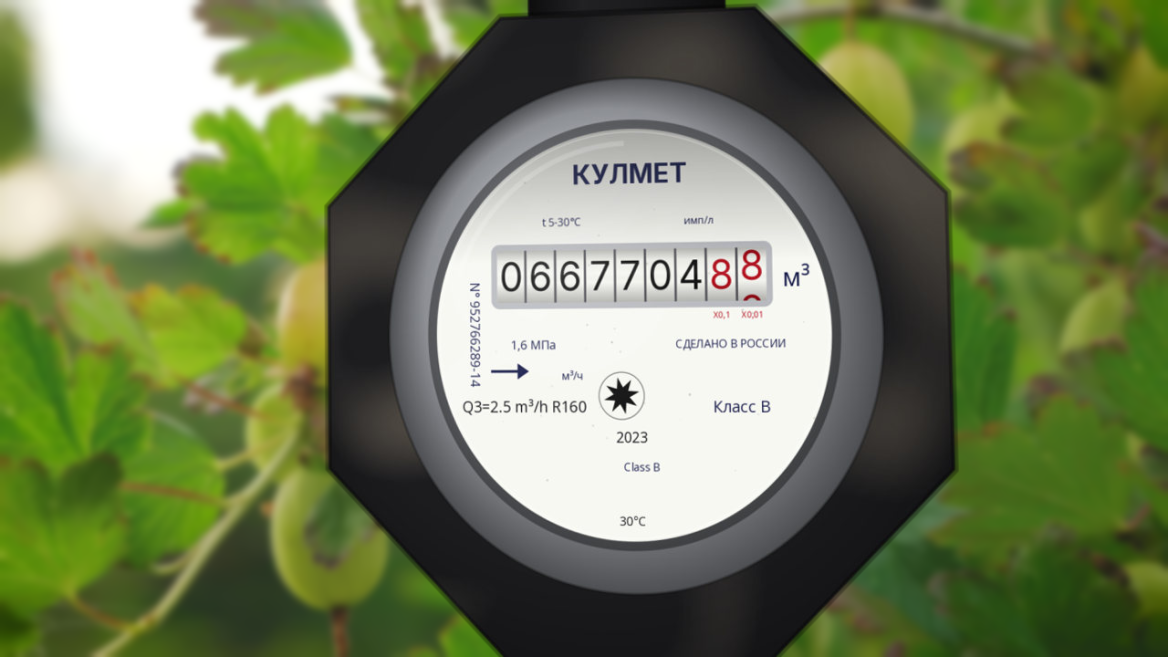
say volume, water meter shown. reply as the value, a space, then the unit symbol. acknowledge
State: 667704.88 m³
